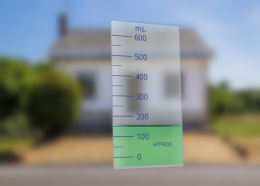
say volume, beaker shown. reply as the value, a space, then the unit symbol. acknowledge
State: 150 mL
